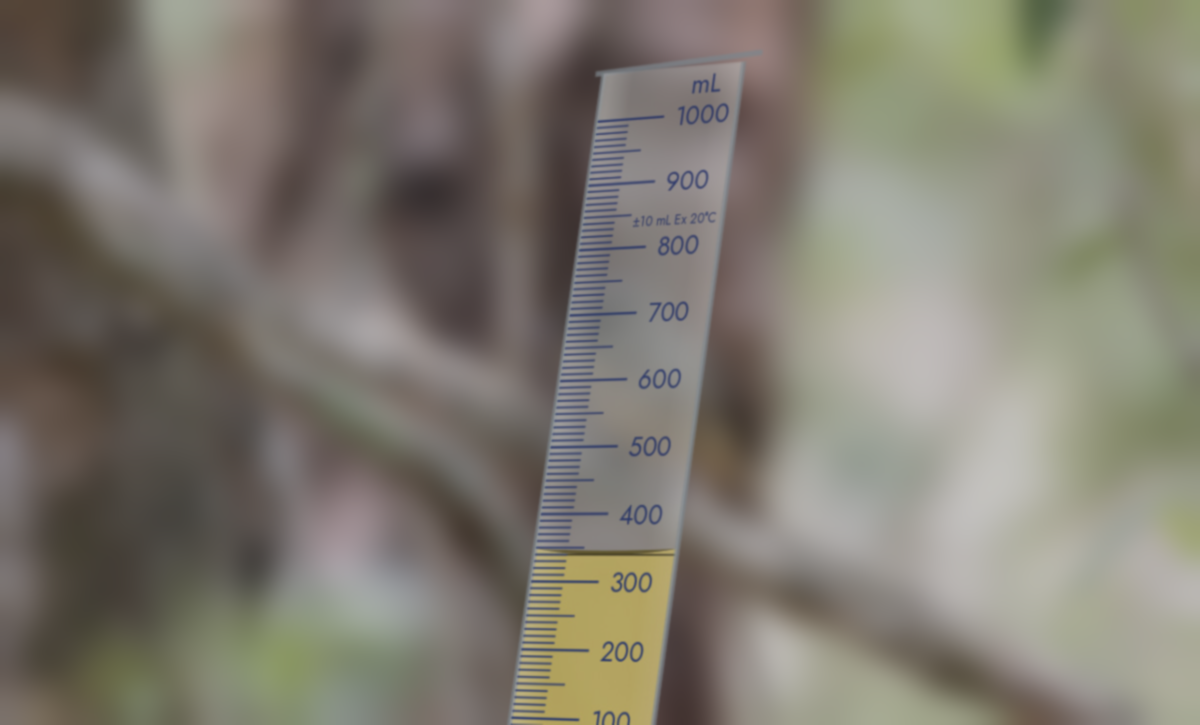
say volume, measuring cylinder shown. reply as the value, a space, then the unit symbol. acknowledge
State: 340 mL
